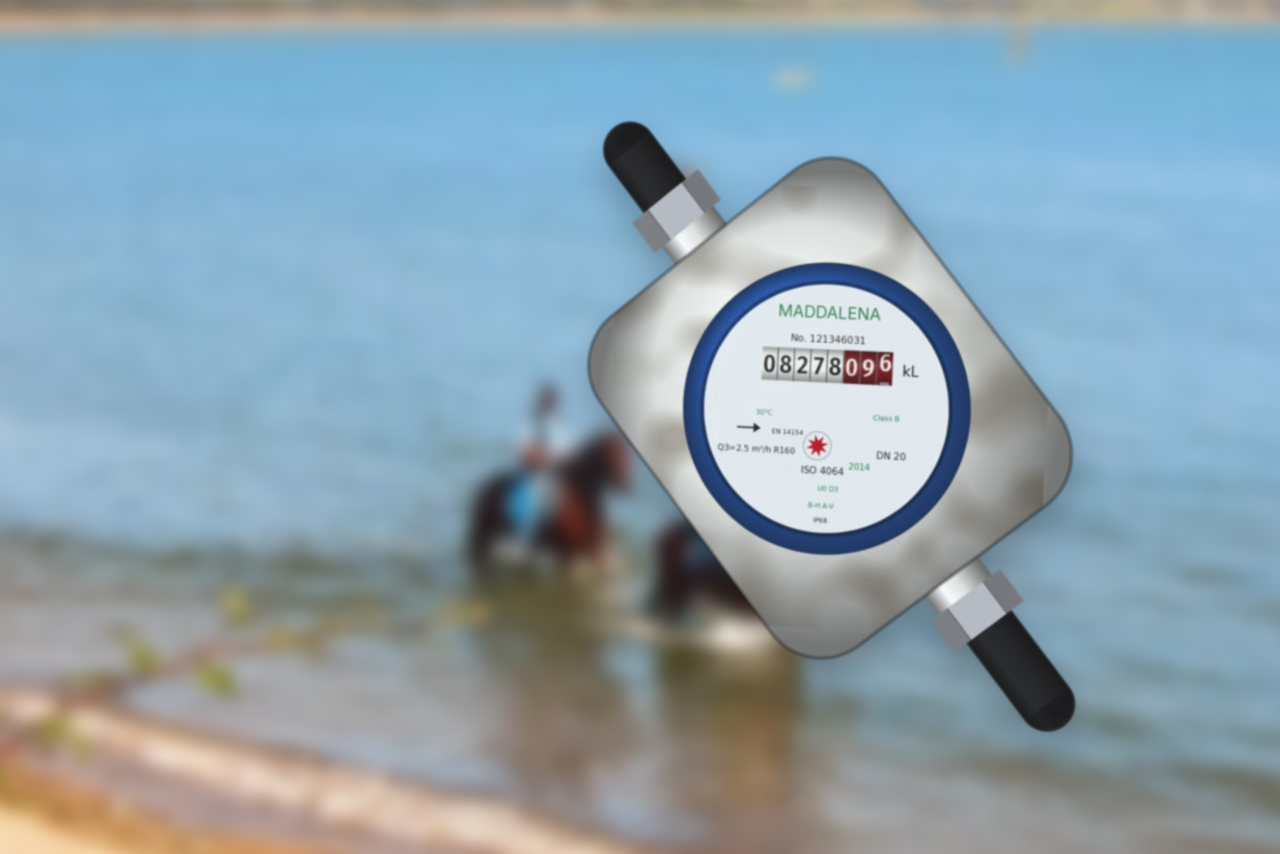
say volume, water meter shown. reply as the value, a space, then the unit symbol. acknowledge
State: 8278.096 kL
